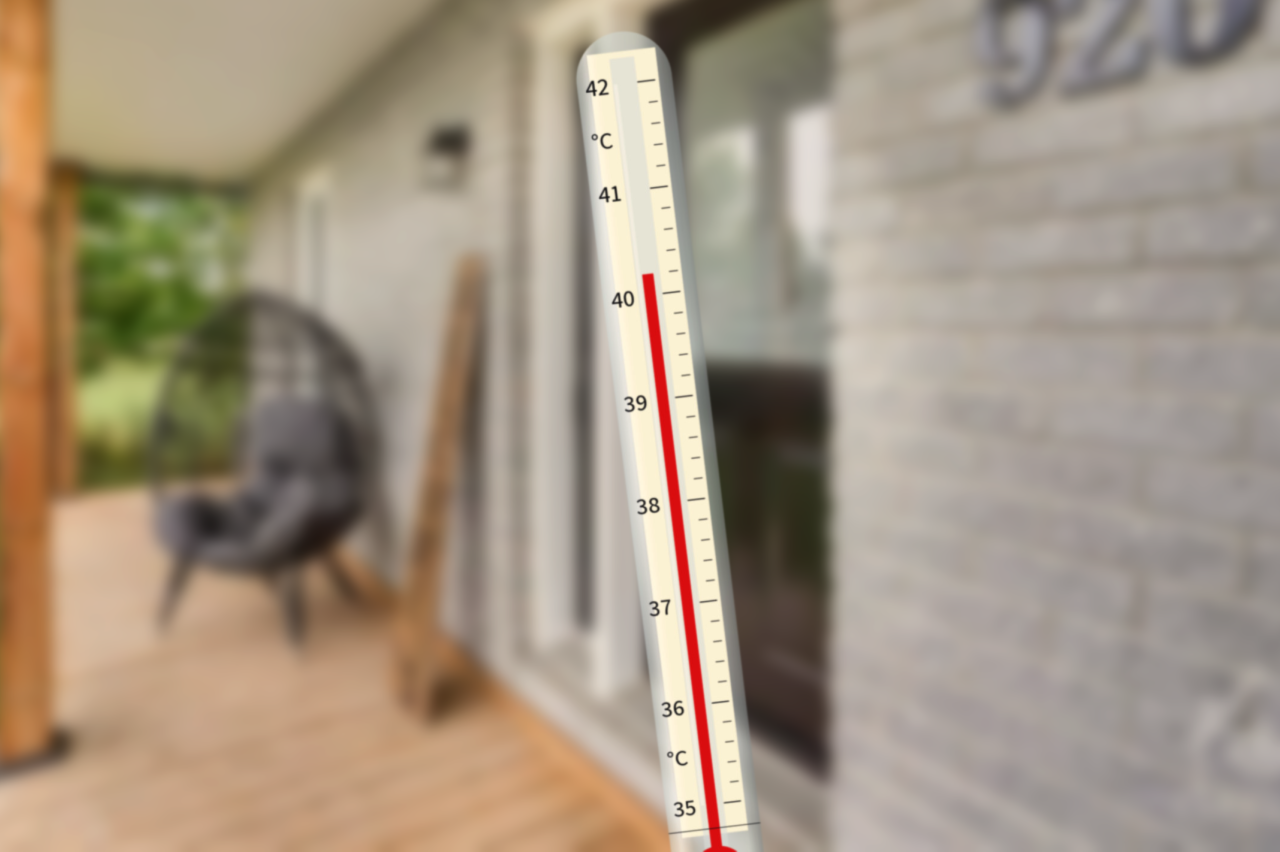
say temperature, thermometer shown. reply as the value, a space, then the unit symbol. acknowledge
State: 40.2 °C
